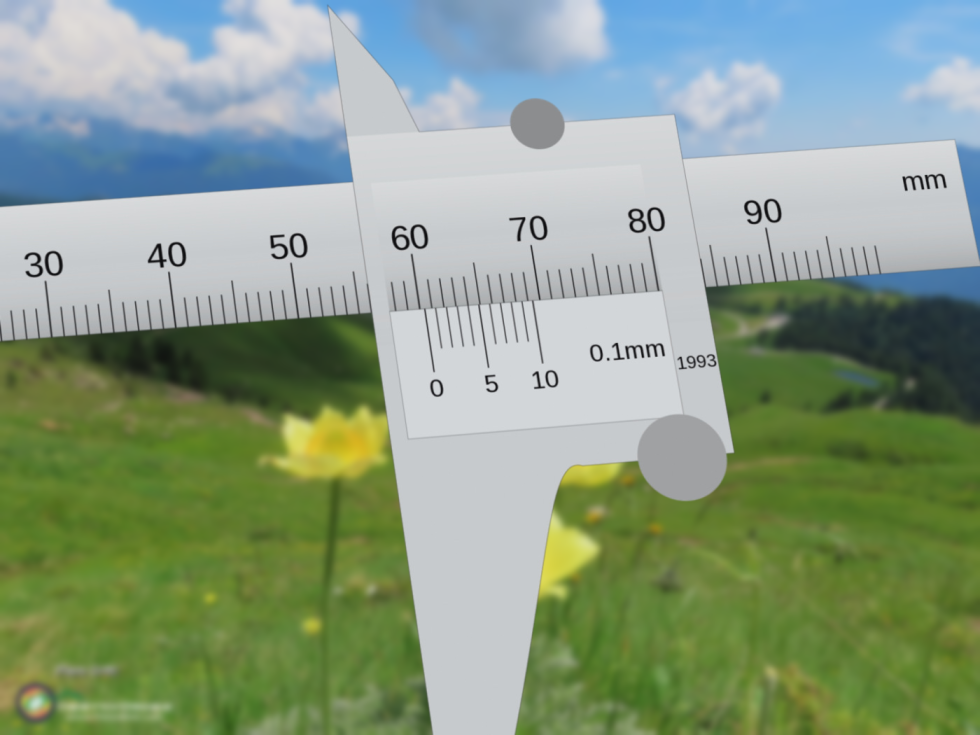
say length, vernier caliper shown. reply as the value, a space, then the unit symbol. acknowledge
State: 60.4 mm
